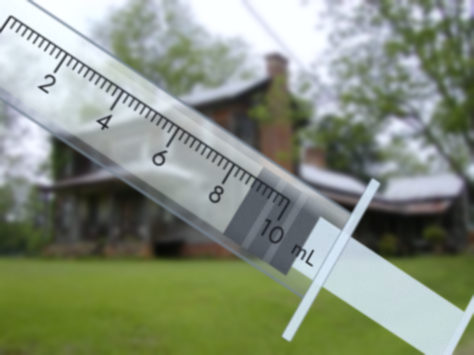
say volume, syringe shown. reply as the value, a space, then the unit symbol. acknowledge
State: 8.8 mL
